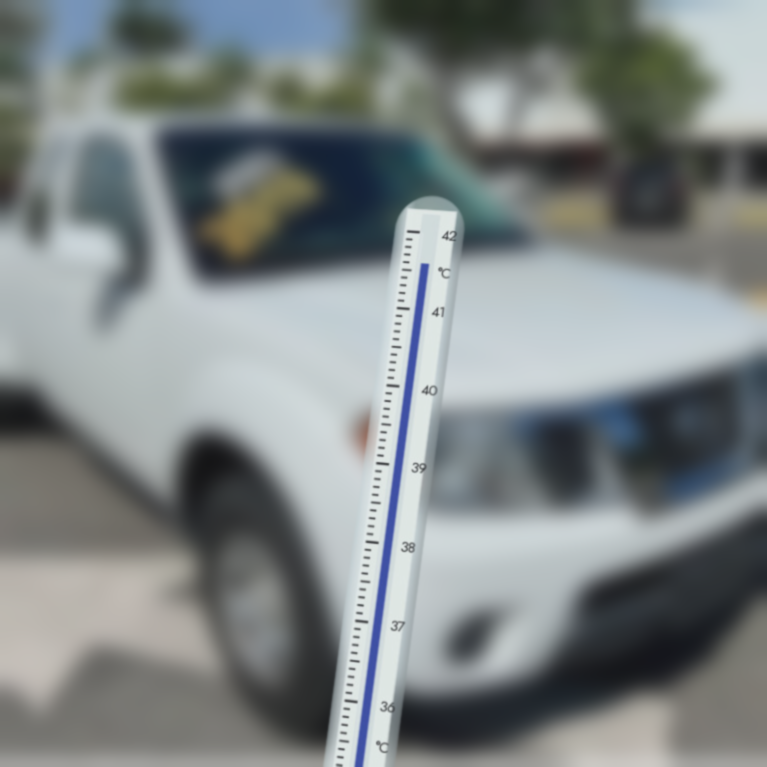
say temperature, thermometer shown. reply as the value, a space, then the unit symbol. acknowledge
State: 41.6 °C
